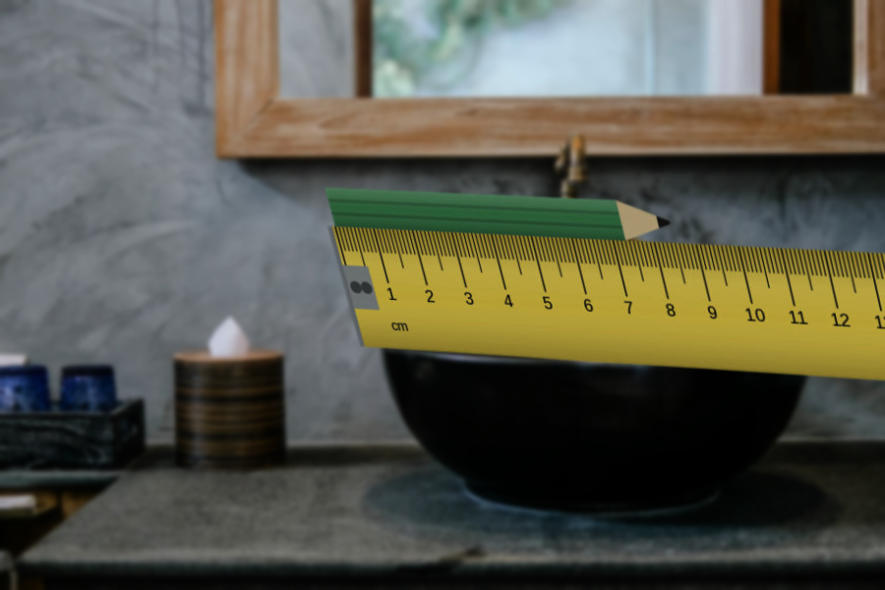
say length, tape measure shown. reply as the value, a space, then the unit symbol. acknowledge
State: 8.5 cm
